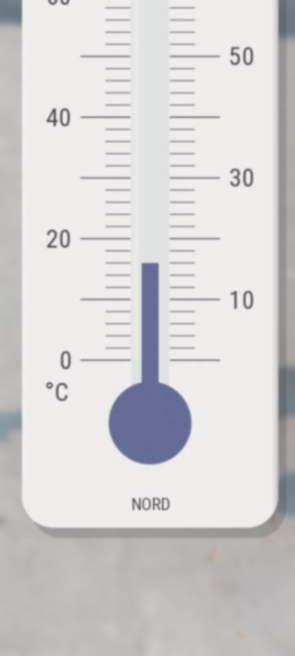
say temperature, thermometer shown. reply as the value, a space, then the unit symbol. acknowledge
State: 16 °C
